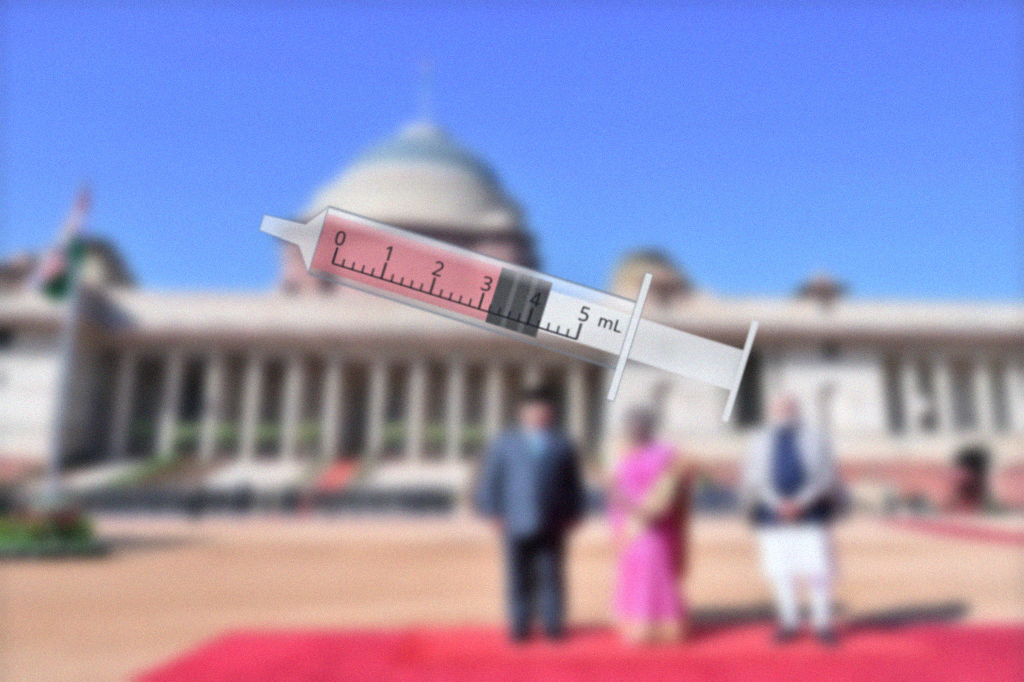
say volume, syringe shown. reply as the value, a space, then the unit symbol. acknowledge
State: 3.2 mL
